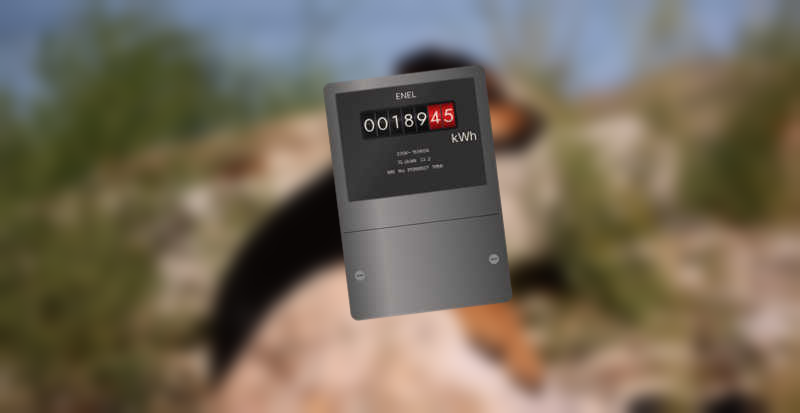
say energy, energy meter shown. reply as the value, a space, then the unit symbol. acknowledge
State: 189.45 kWh
